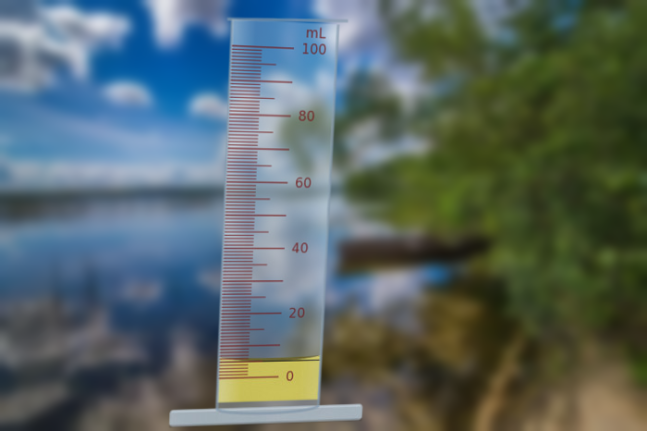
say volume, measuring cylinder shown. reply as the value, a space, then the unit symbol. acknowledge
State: 5 mL
